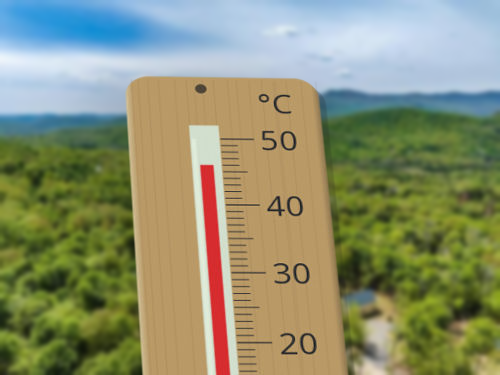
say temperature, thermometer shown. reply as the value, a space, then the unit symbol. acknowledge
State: 46 °C
